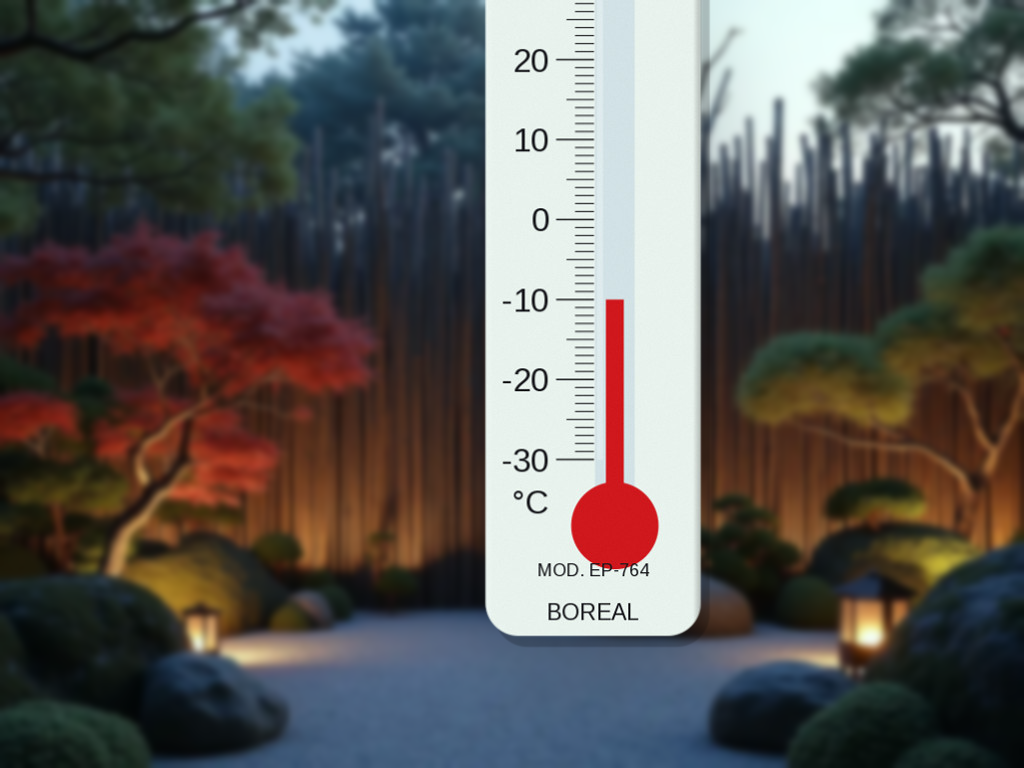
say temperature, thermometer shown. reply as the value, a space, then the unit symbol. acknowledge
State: -10 °C
